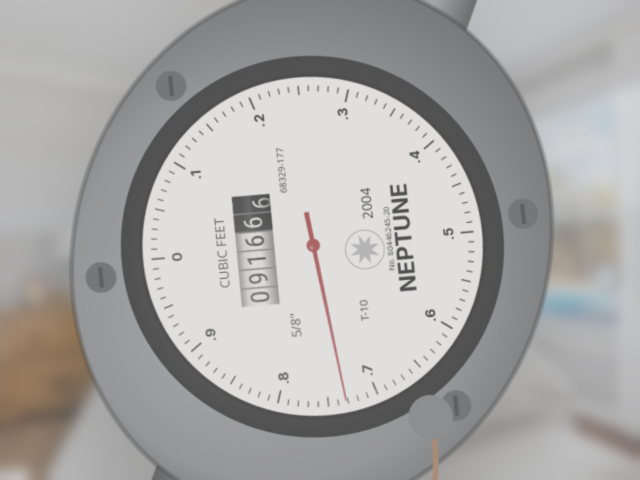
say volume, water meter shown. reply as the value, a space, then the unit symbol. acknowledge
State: 91665.73 ft³
